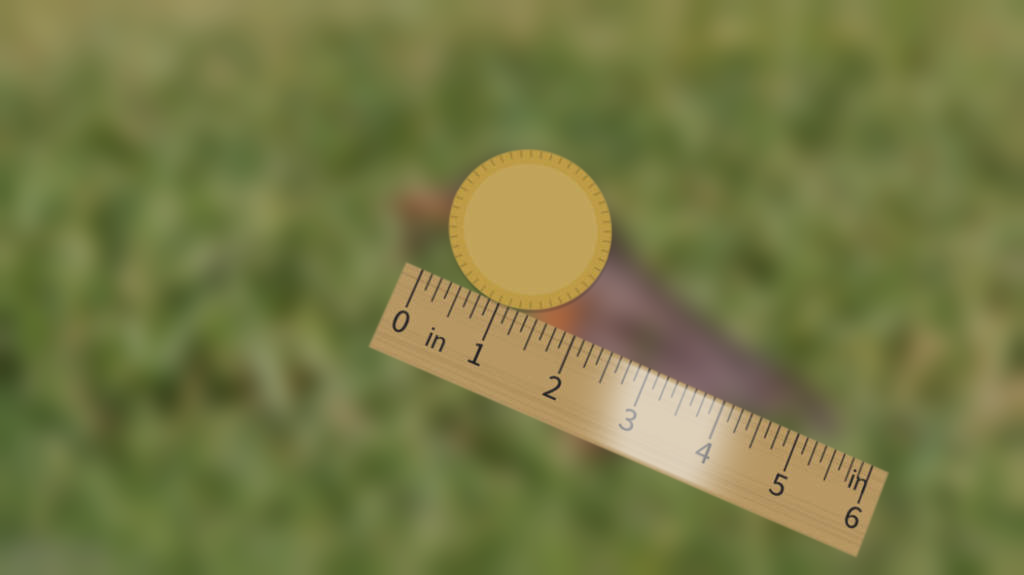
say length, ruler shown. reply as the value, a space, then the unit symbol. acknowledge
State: 2 in
